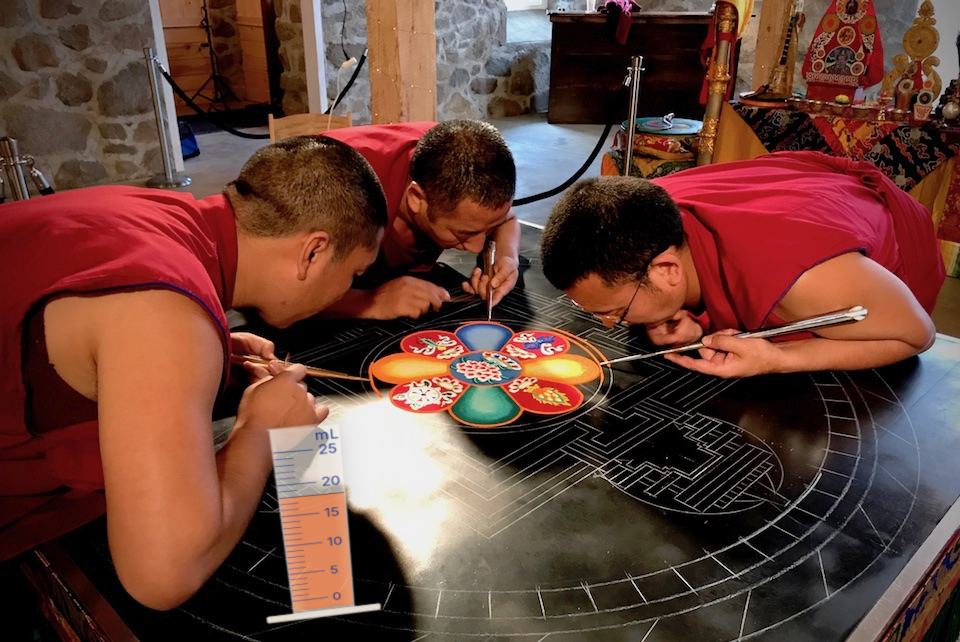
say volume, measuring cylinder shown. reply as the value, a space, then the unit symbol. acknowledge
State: 18 mL
